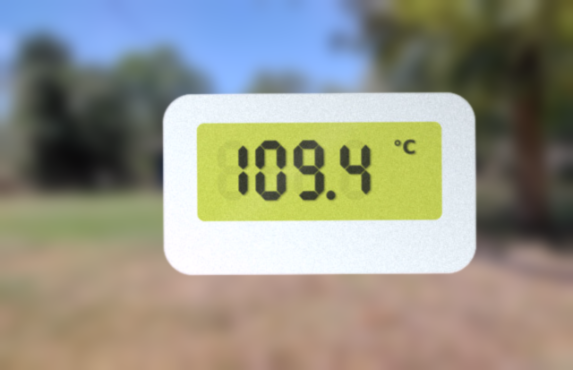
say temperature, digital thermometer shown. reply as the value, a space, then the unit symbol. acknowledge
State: 109.4 °C
